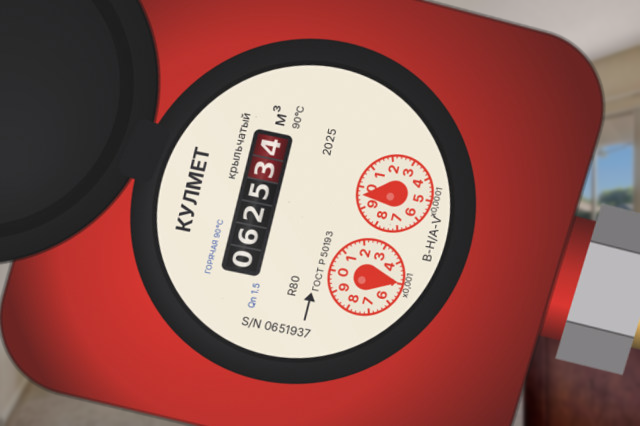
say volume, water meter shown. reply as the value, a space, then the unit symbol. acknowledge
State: 625.3449 m³
